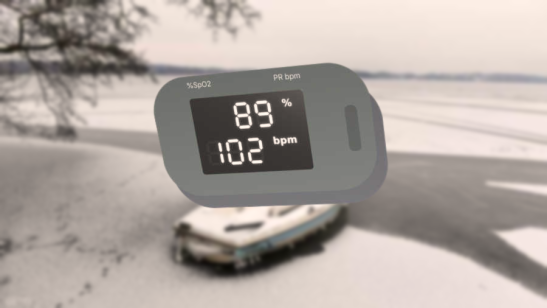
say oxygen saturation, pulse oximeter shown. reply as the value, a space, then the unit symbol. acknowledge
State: 89 %
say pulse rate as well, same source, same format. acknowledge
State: 102 bpm
